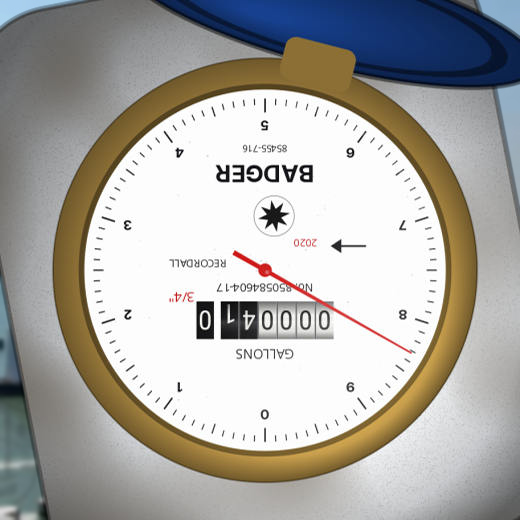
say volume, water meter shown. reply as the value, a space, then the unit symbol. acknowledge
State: 408.3 gal
